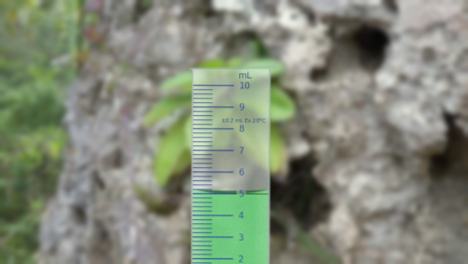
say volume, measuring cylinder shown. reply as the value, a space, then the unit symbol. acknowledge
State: 5 mL
